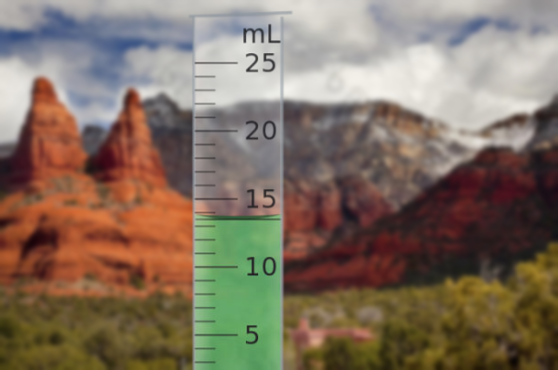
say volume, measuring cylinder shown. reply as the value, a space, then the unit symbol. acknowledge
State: 13.5 mL
